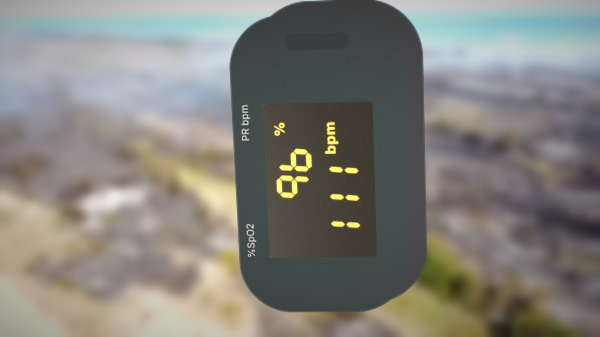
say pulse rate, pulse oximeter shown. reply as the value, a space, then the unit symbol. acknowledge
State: 111 bpm
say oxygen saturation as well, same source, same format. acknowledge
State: 96 %
